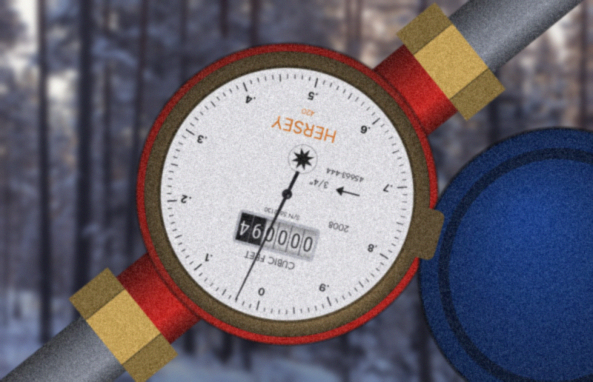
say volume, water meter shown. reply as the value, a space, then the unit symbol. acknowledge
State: 94.03 ft³
